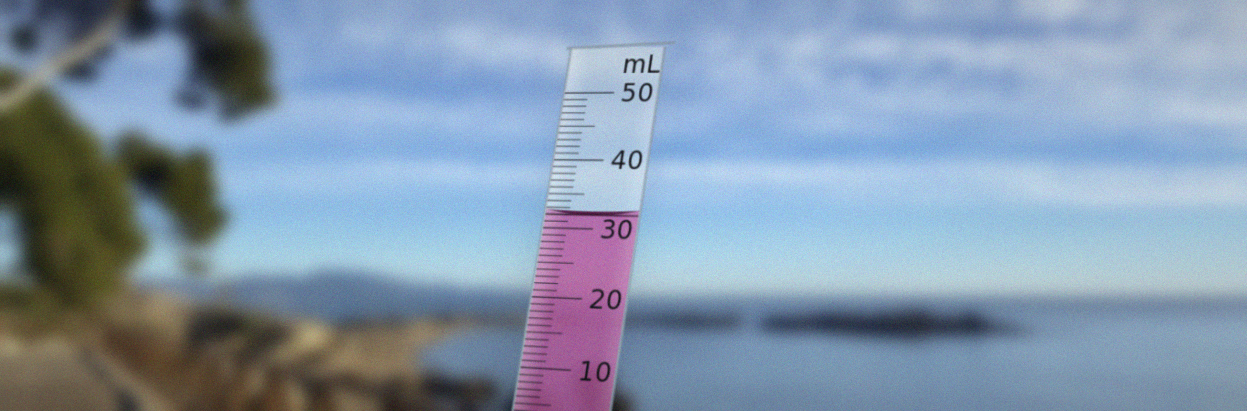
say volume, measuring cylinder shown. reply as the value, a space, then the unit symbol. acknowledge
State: 32 mL
